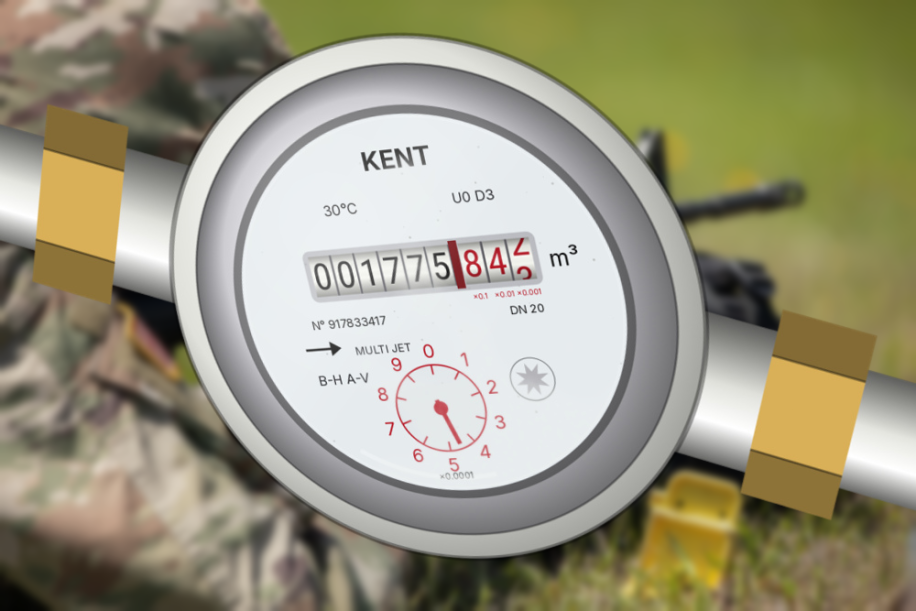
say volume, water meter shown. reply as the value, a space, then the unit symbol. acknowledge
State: 1775.8424 m³
